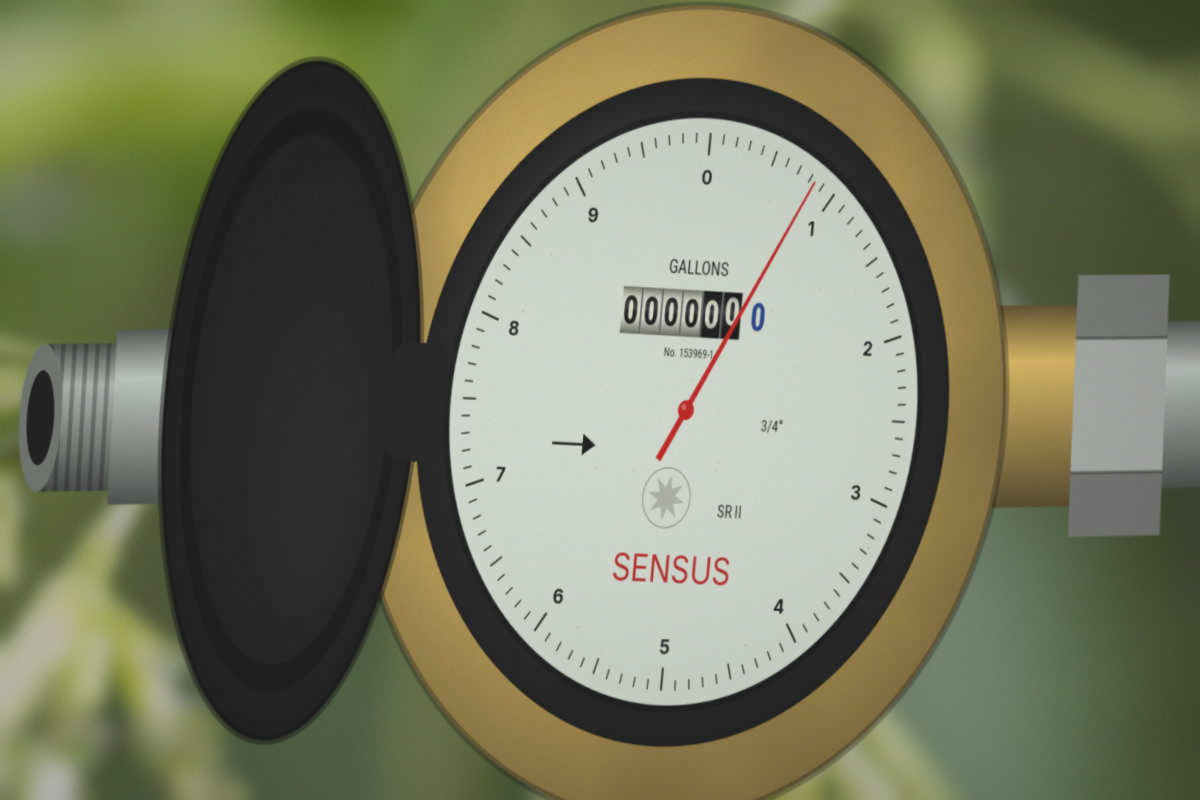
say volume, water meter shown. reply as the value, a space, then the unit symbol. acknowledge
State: 0.8 gal
